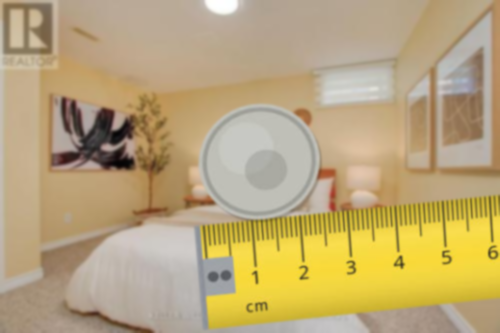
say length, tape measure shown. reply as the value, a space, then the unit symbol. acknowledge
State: 2.5 cm
